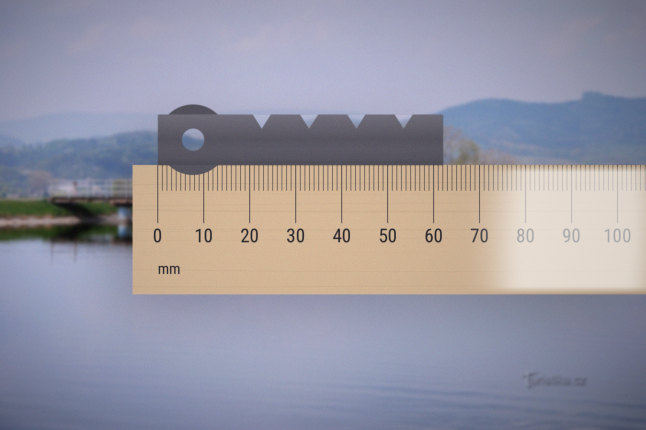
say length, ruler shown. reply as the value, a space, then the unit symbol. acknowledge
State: 62 mm
